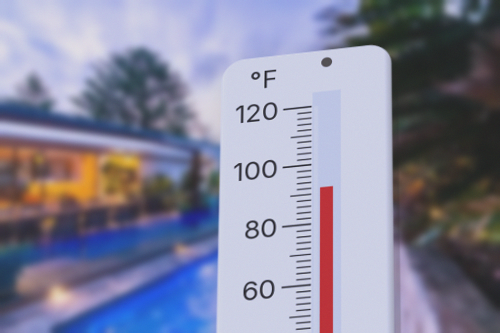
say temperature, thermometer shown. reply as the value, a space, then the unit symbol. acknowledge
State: 92 °F
